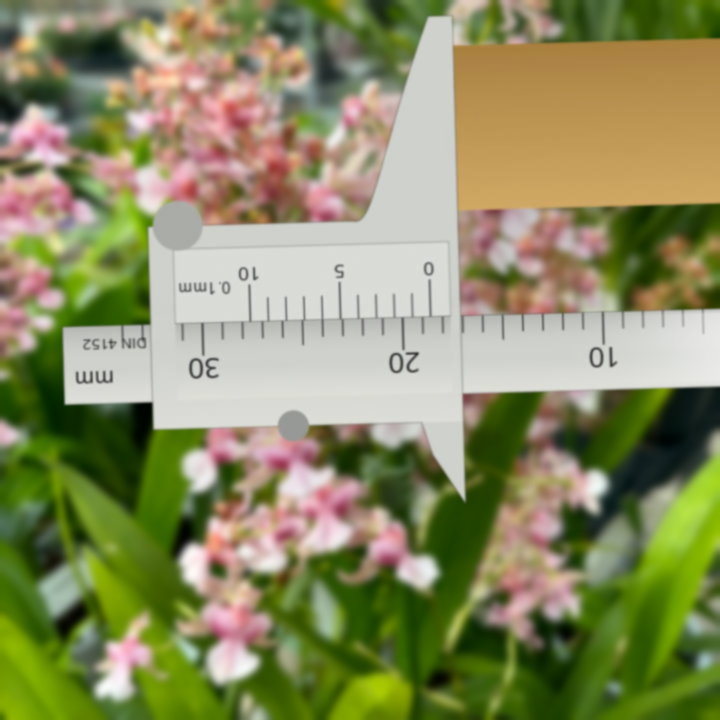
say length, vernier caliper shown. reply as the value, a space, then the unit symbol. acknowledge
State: 18.6 mm
